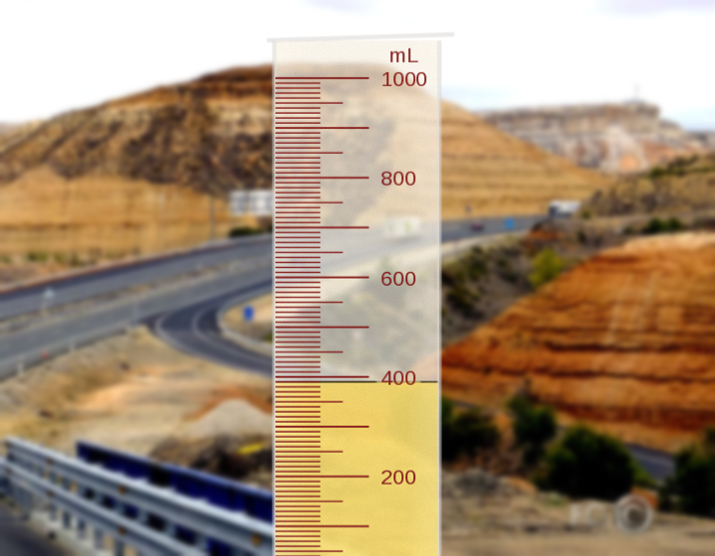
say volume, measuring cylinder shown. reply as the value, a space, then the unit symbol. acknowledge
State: 390 mL
